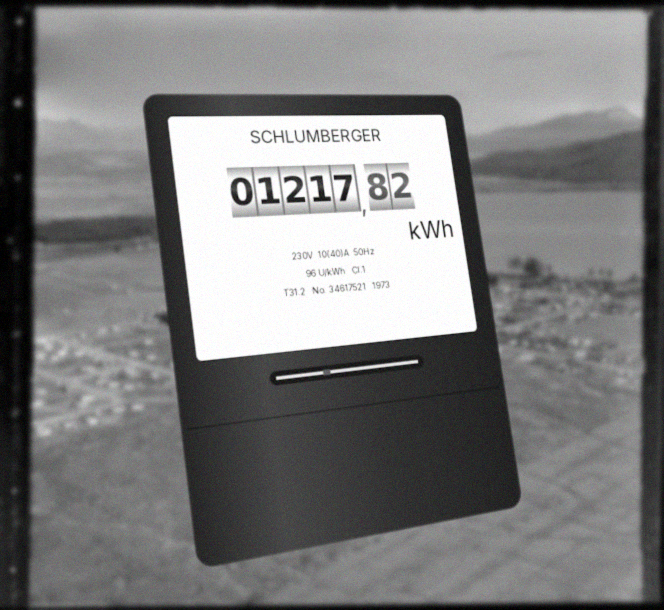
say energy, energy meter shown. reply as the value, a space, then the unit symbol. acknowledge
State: 1217.82 kWh
